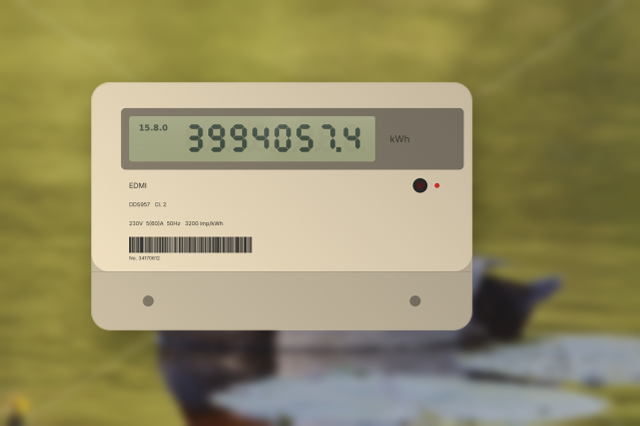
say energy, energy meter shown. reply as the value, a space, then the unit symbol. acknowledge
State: 3994057.4 kWh
